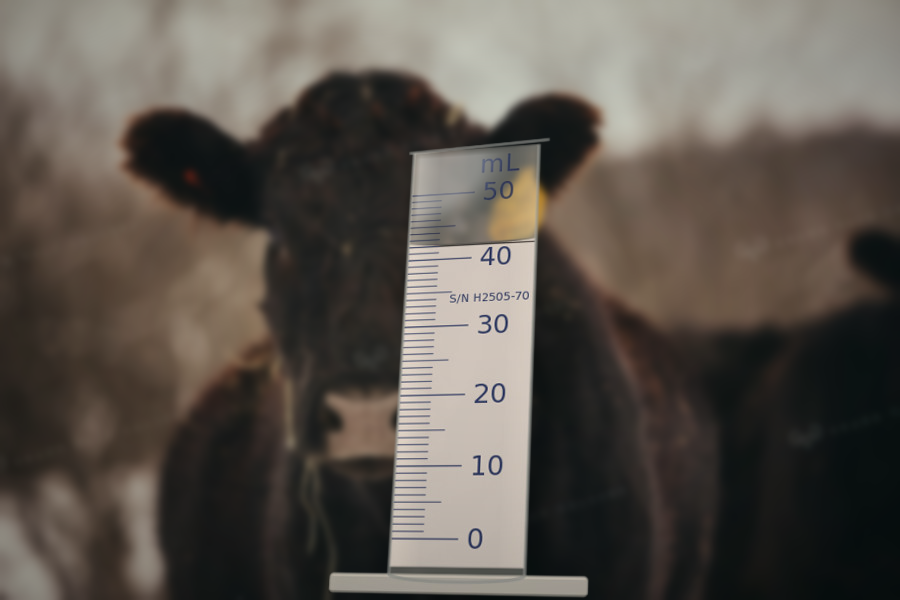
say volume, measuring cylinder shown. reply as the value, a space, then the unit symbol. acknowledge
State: 42 mL
